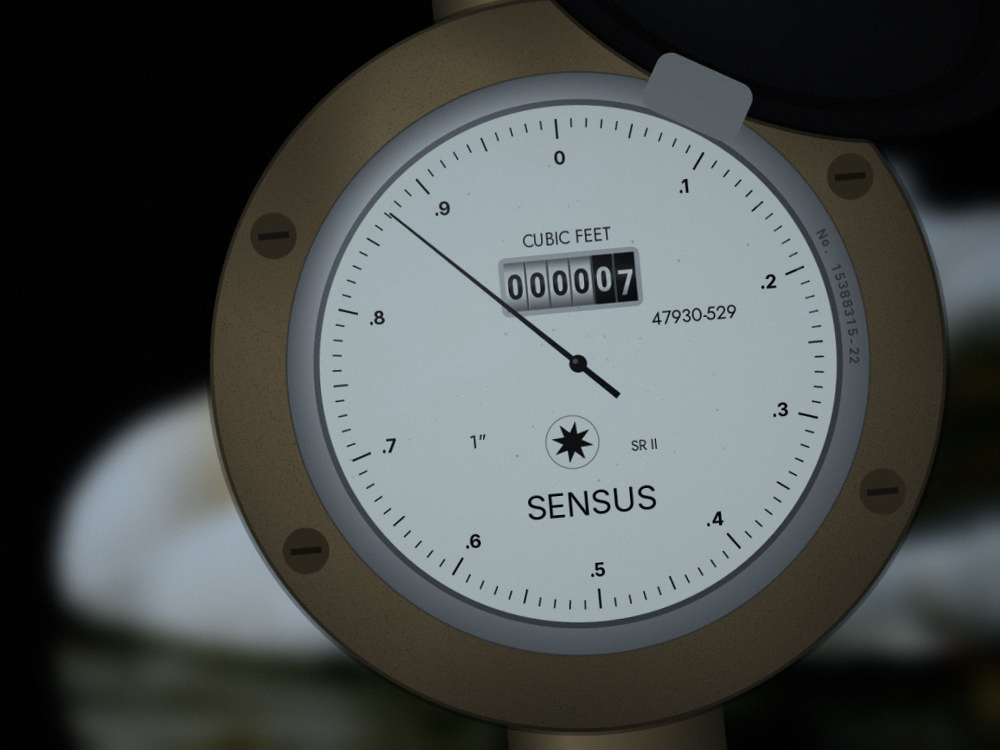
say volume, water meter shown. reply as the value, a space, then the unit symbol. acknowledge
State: 6.87 ft³
